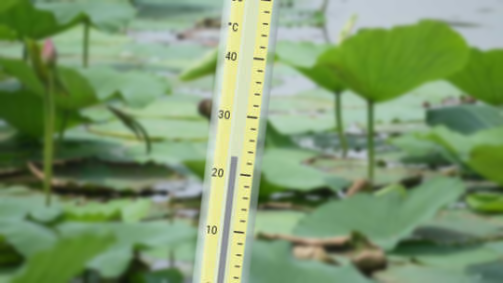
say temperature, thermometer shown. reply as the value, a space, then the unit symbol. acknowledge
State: 23 °C
